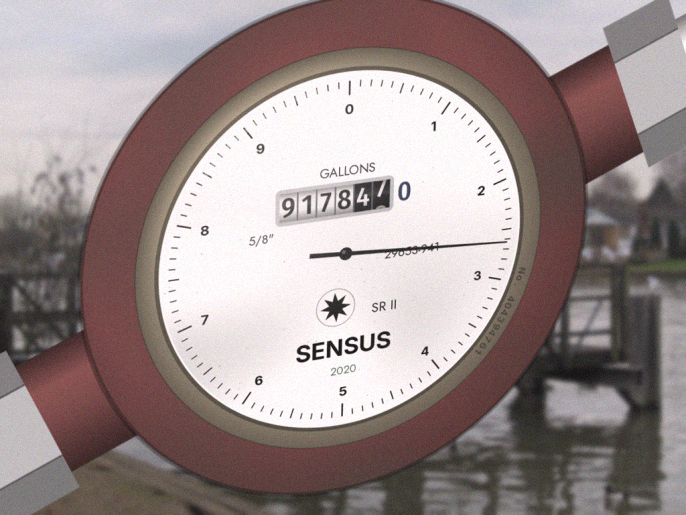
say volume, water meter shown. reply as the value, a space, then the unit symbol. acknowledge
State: 9178472.6 gal
